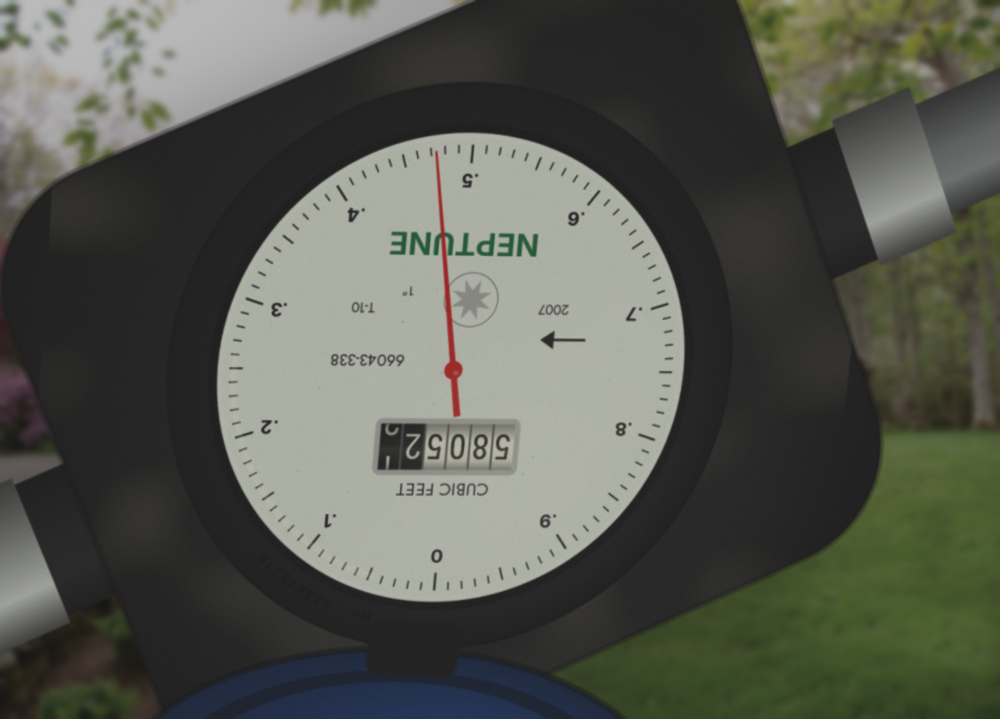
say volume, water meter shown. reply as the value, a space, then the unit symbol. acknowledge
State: 580521.47 ft³
